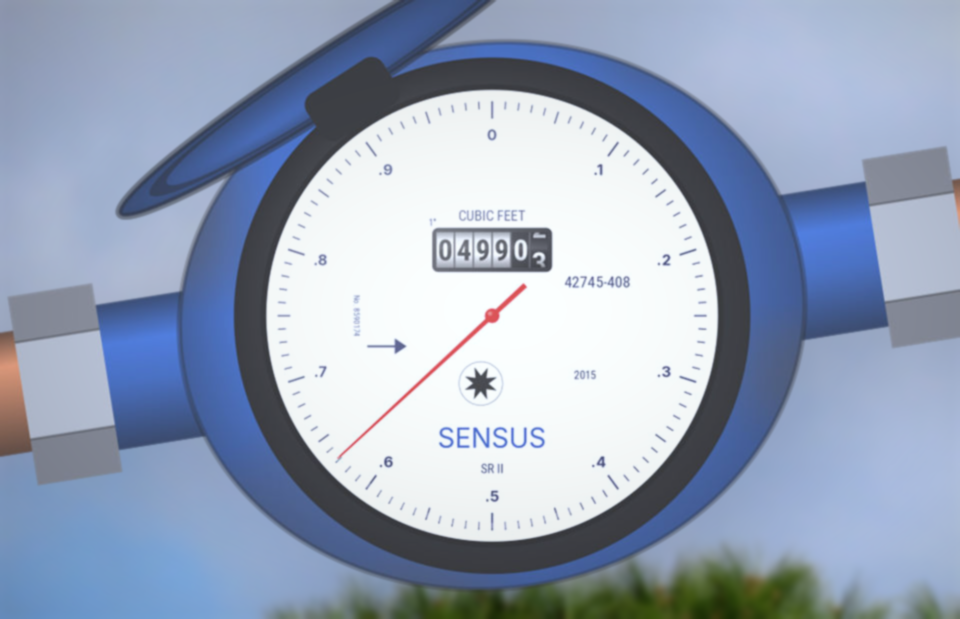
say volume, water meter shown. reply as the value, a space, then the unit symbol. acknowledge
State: 49902.63 ft³
